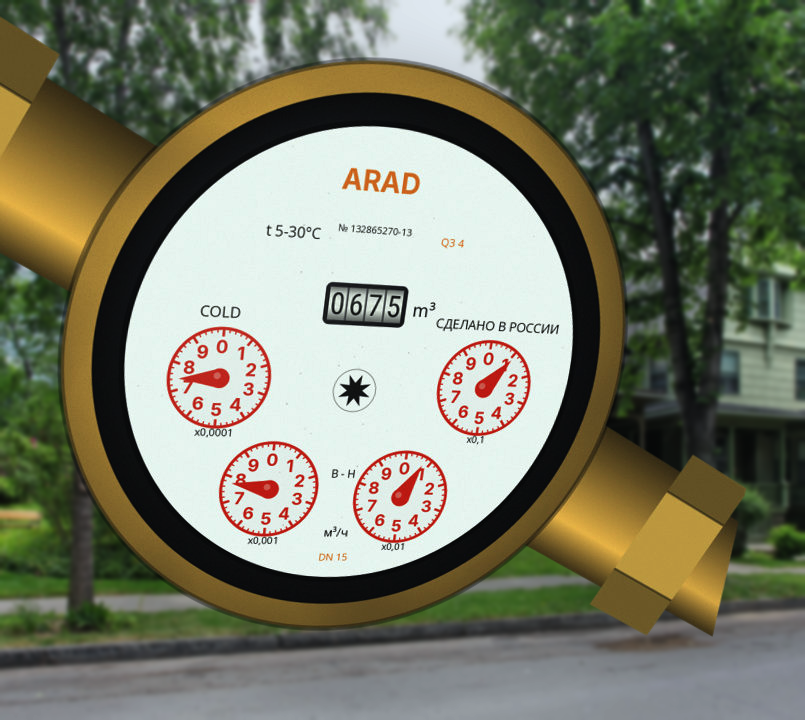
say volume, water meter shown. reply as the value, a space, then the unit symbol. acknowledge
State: 675.1077 m³
